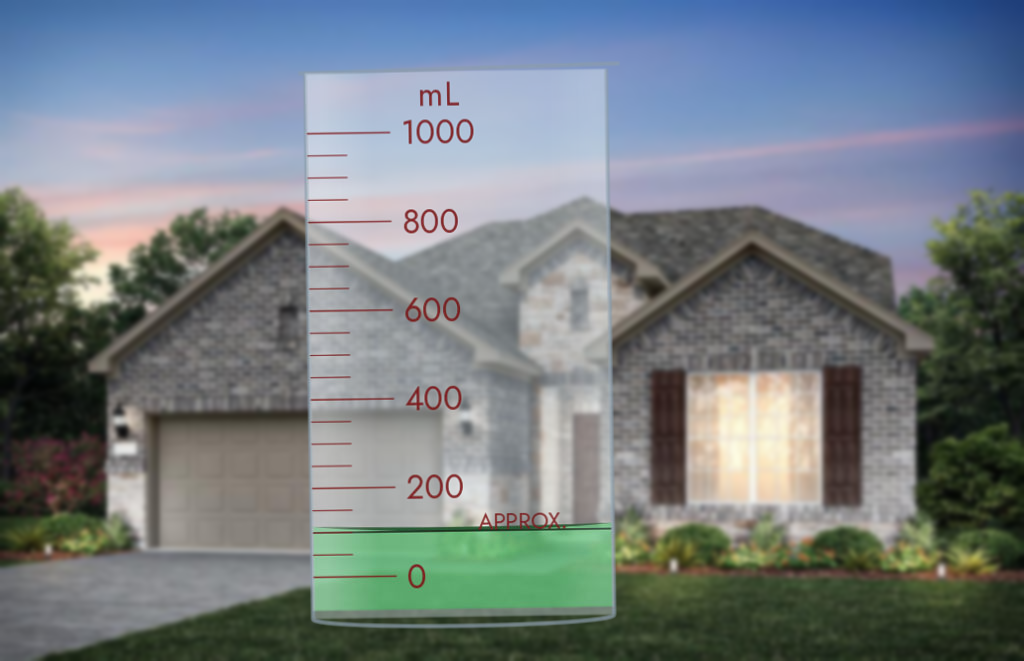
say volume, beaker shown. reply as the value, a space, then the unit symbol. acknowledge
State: 100 mL
